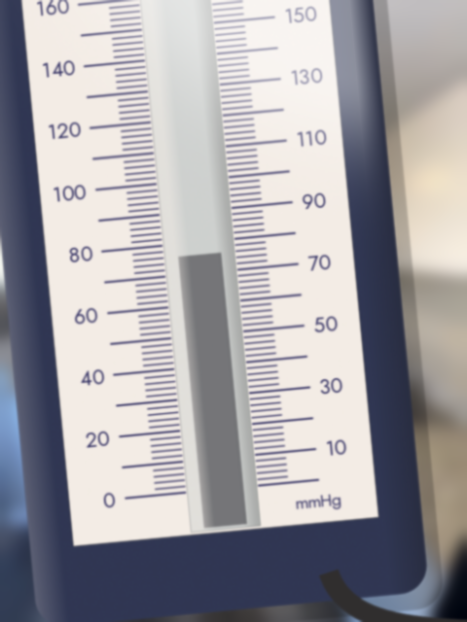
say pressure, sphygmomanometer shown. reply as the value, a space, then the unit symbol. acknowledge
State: 76 mmHg
